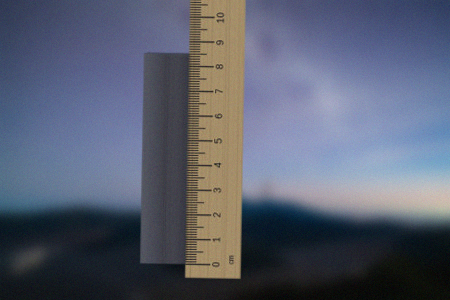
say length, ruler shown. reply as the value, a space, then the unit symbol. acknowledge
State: 8.5 cm
